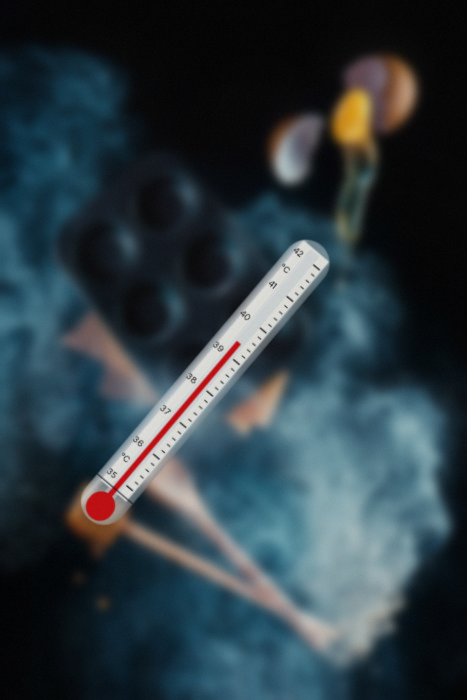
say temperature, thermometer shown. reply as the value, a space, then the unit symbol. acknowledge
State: 39.4 °C
